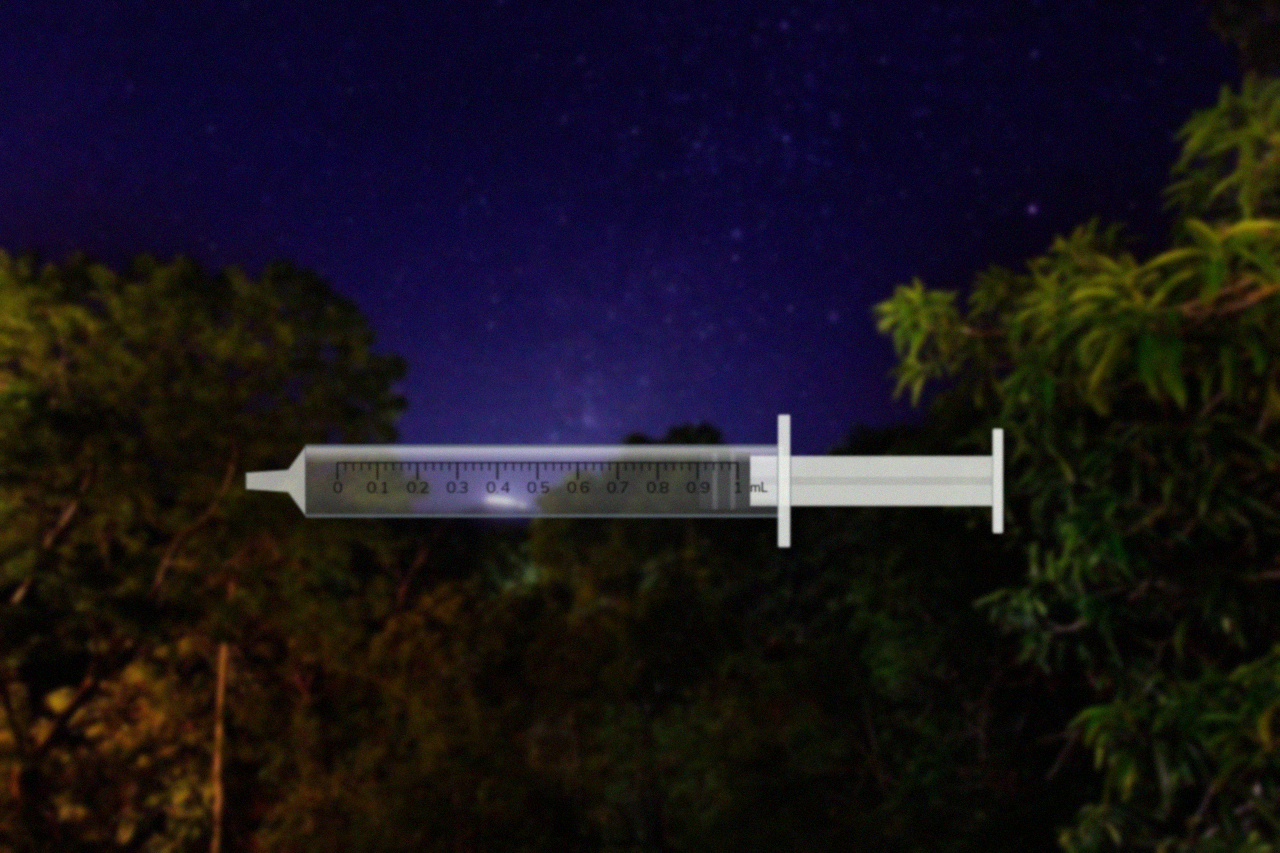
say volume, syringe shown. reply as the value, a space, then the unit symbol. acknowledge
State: 0.9 mL
